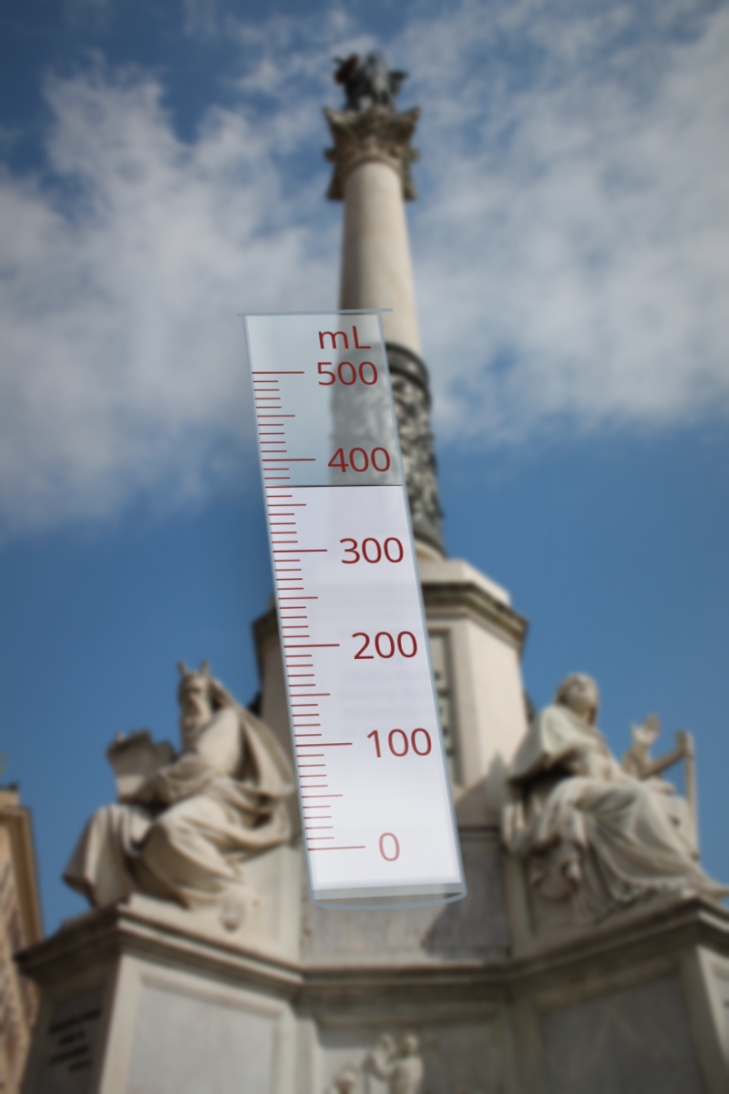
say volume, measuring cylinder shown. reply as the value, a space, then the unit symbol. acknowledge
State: 370 mL
